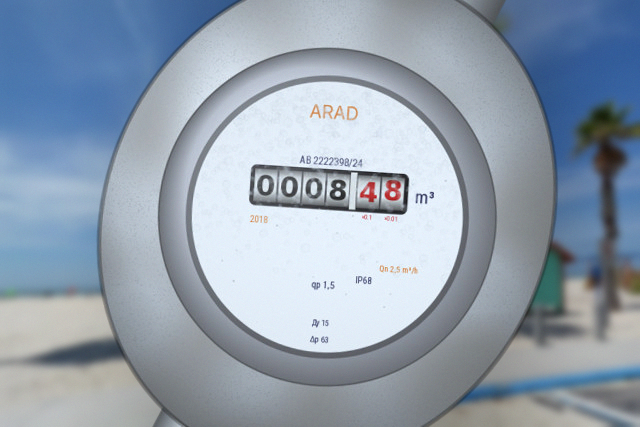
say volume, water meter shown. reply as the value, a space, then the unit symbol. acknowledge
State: 8.48 m³
